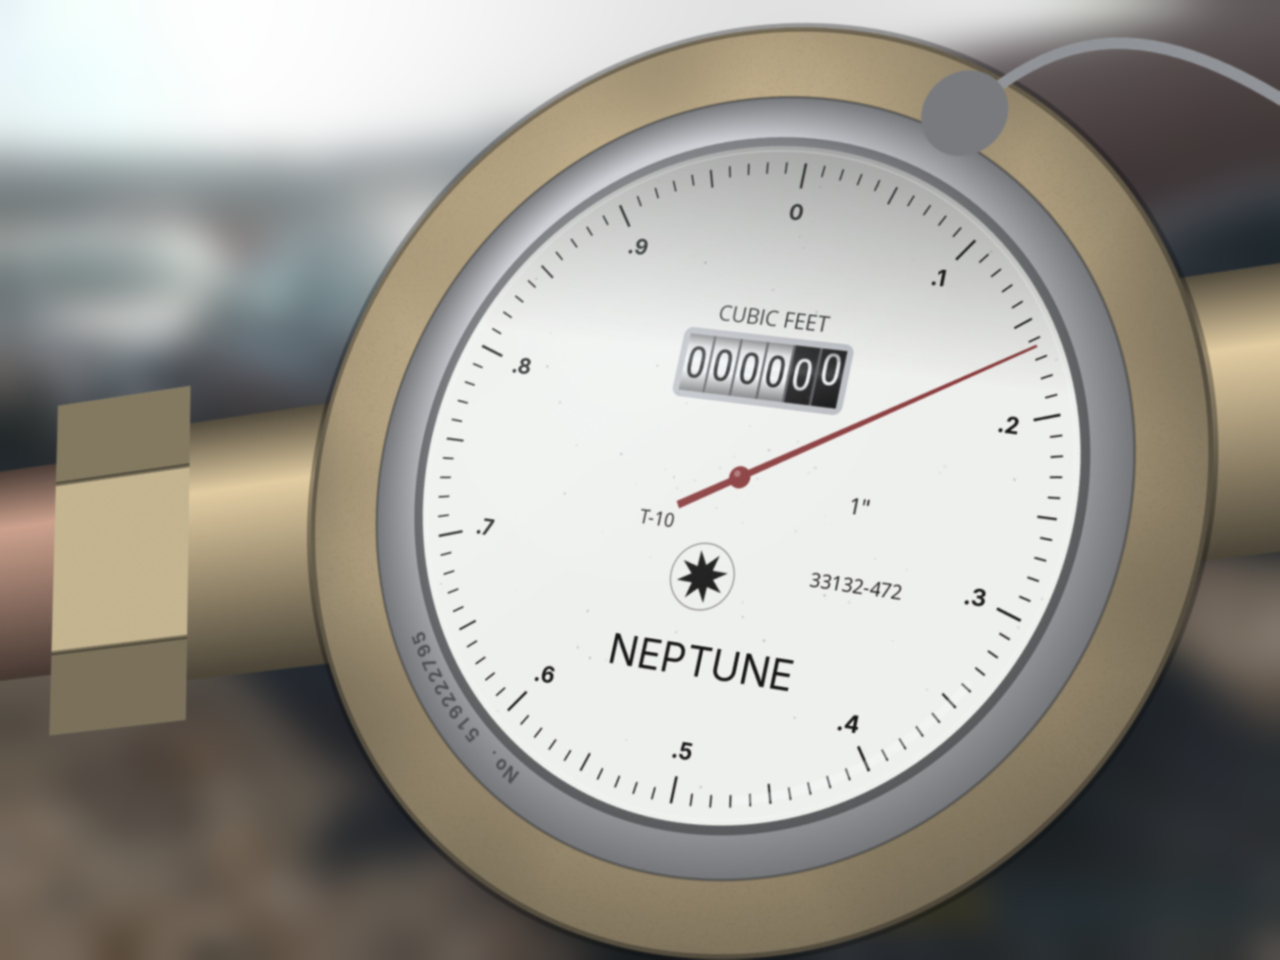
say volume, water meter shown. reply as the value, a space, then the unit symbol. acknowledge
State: 0.16 ft³
